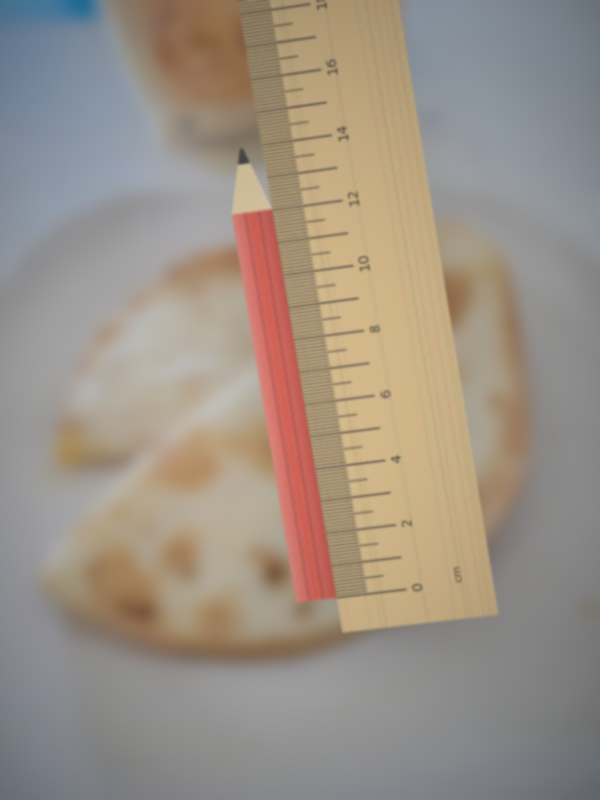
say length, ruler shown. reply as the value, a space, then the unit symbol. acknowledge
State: 14 cm
